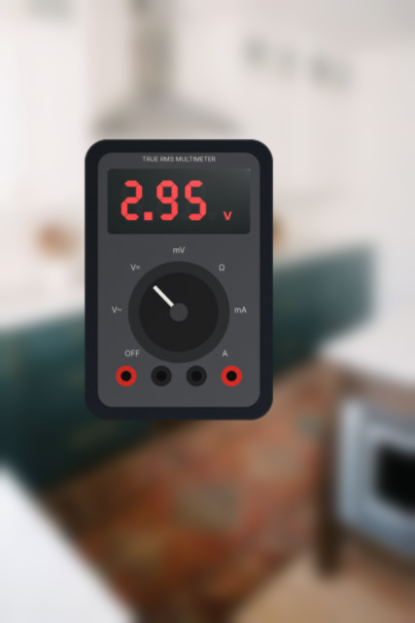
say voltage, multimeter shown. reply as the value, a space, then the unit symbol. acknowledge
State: 2.95 V
